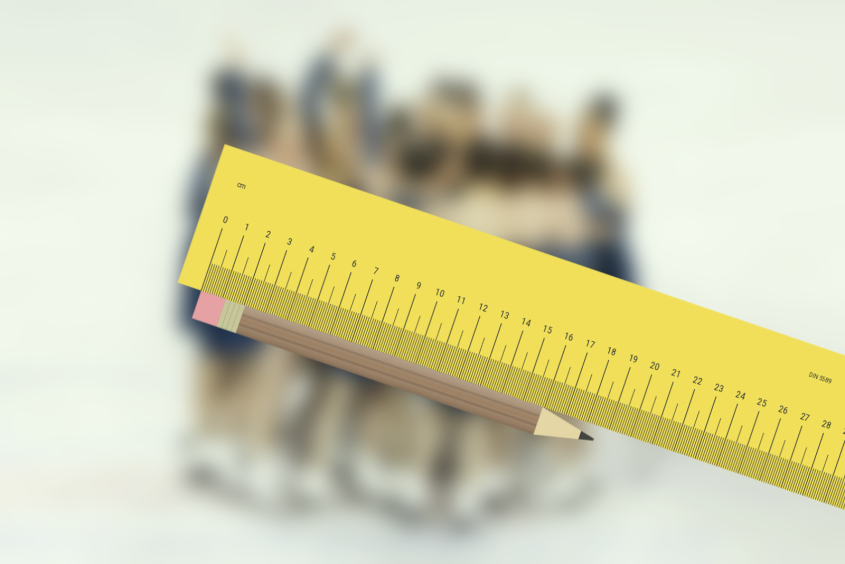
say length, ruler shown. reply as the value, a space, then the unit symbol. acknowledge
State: 18.5 cm
